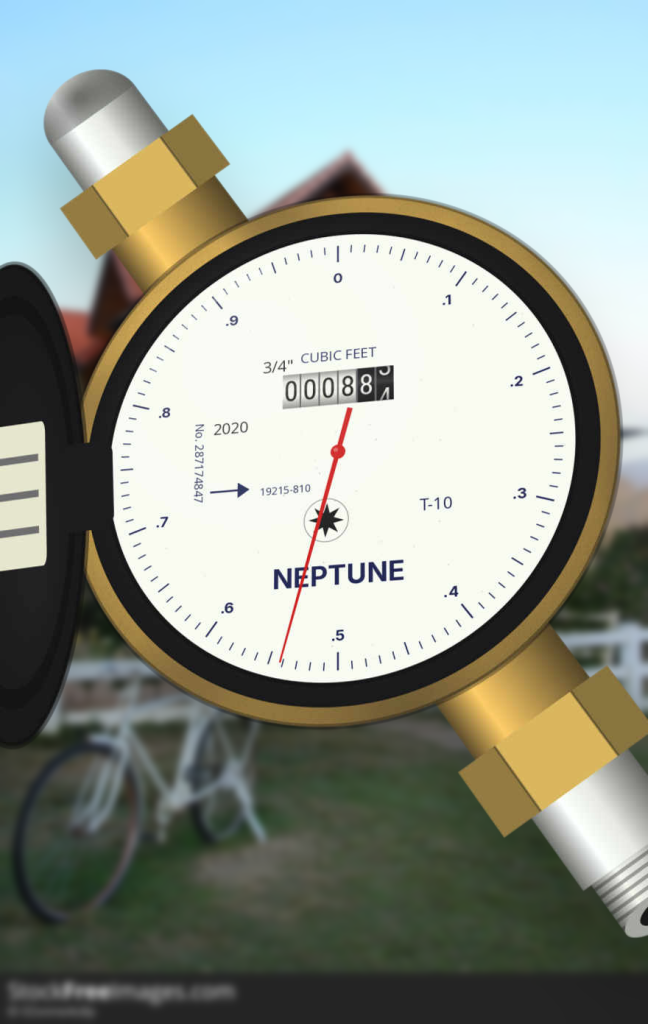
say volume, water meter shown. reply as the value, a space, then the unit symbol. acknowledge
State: 883.54 ft³
